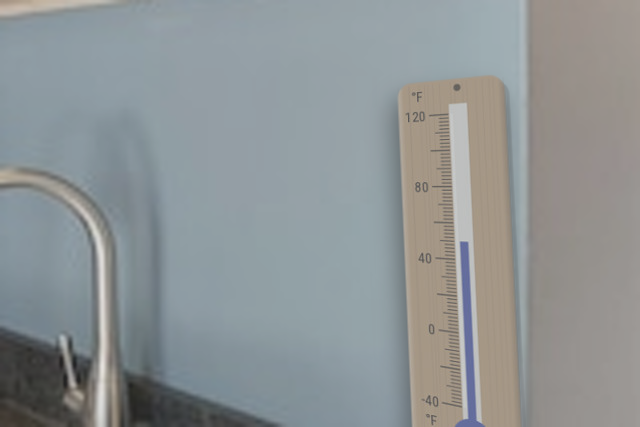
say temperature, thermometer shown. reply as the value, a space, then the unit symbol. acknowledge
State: 50 °F
